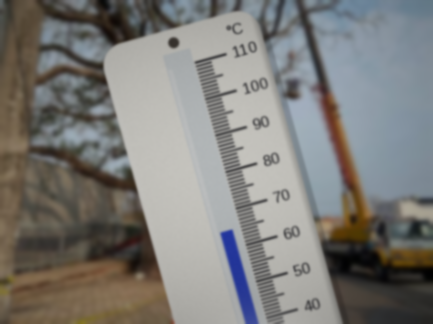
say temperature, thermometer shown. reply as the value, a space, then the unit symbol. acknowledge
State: 65 °C
